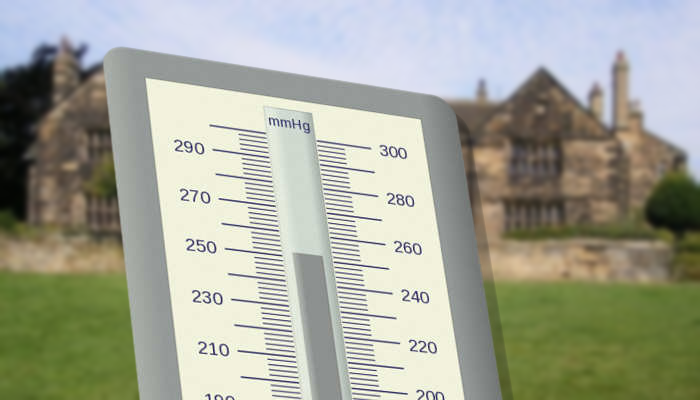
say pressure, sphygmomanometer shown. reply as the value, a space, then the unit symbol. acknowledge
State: 252 mmHg
